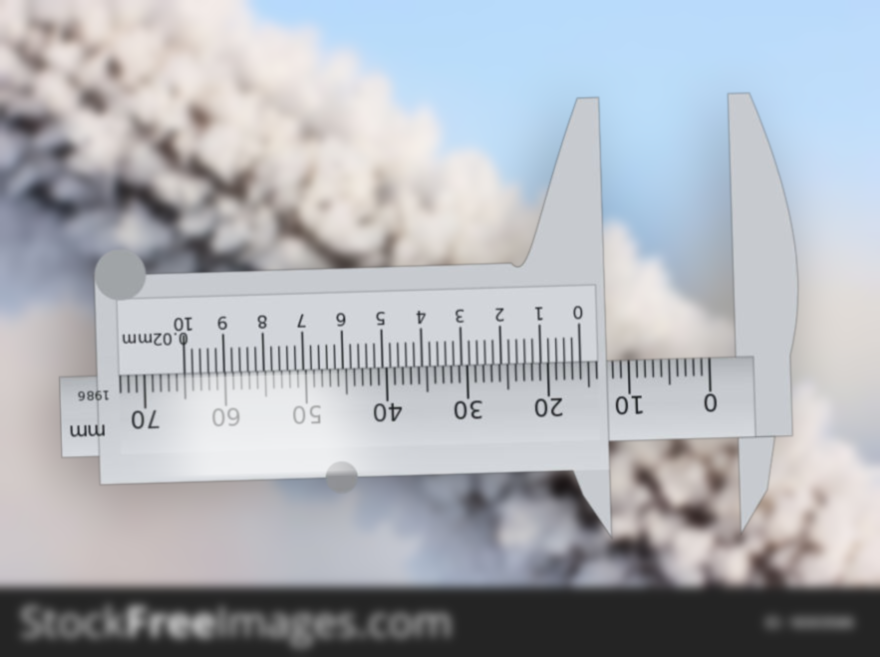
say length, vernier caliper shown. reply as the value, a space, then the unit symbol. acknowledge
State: 16.0 mm
